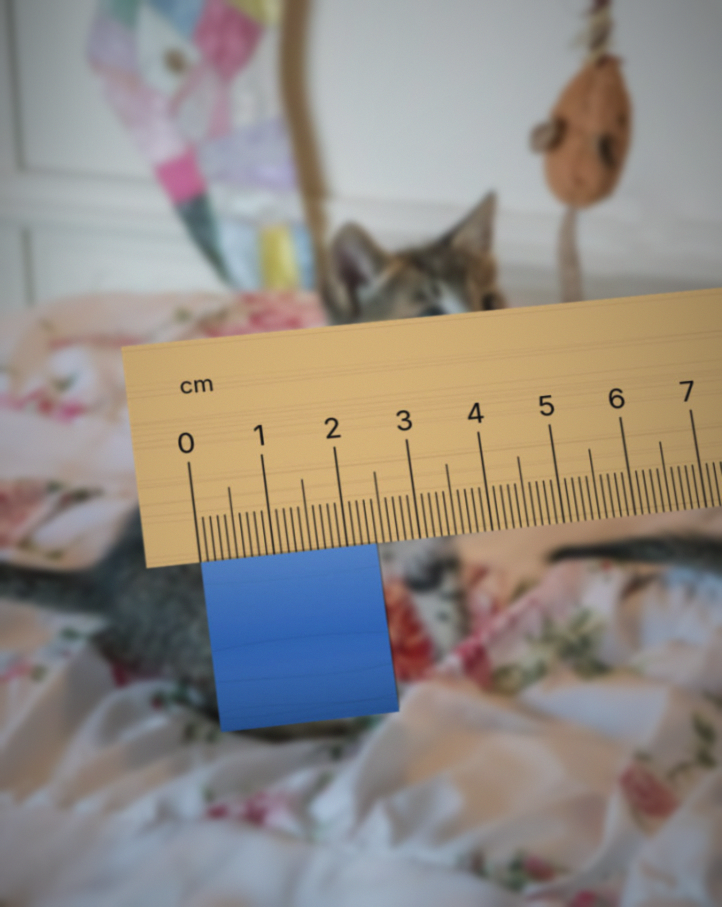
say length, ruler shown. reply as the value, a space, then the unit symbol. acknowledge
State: 2.4 cm
